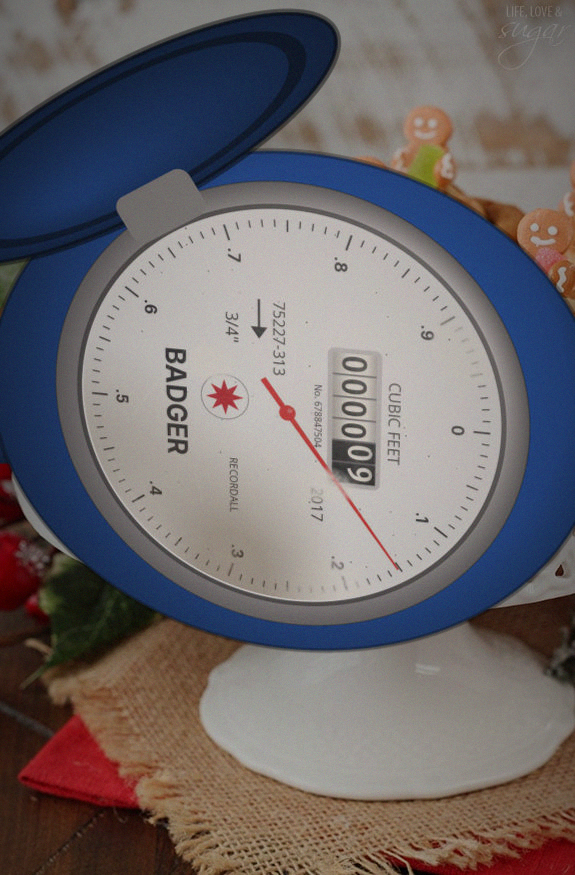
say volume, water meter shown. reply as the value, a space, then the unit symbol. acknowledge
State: 9.15 ft³
